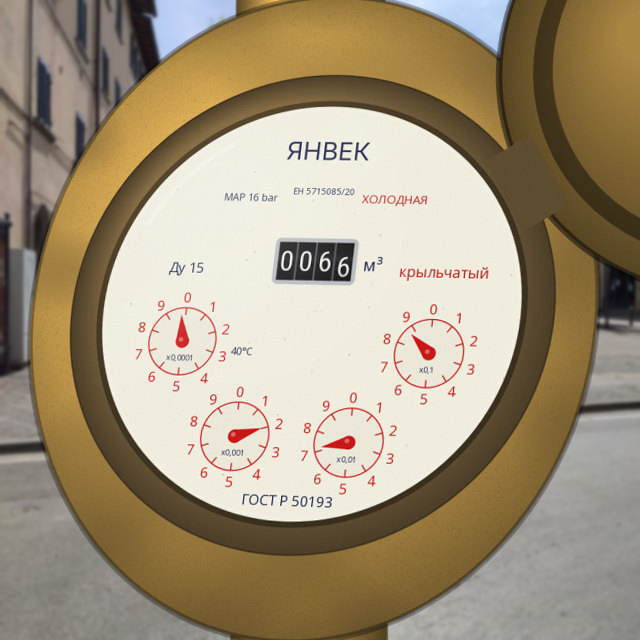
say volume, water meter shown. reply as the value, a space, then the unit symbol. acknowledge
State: 65.8719 m³
